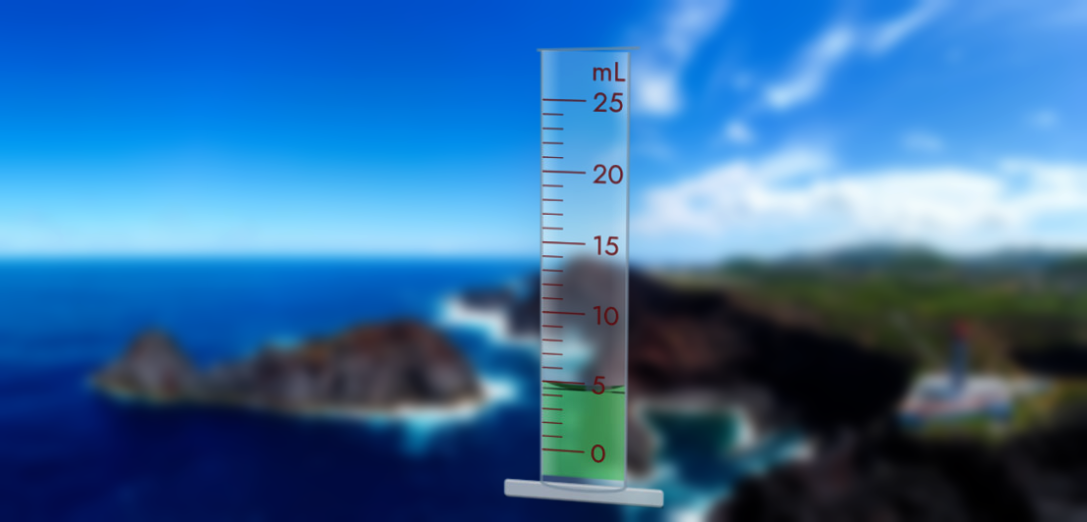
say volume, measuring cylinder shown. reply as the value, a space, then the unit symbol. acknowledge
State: 4.5 mL
